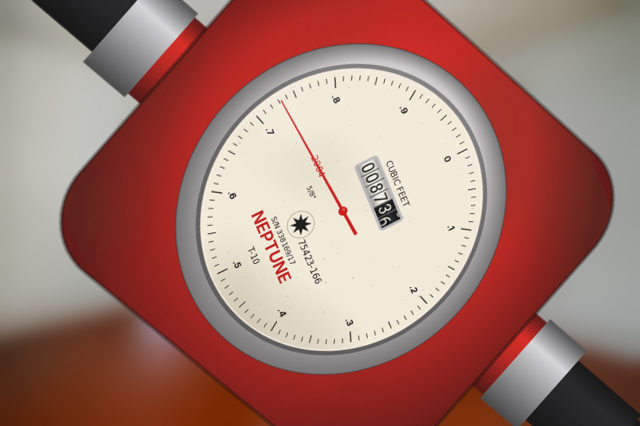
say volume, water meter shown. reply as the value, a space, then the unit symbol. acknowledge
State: 8735.73 ft³
